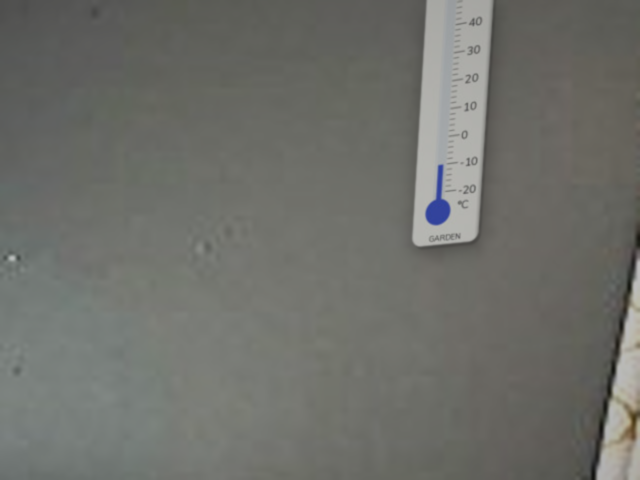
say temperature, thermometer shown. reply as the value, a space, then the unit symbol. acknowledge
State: -10 °C
